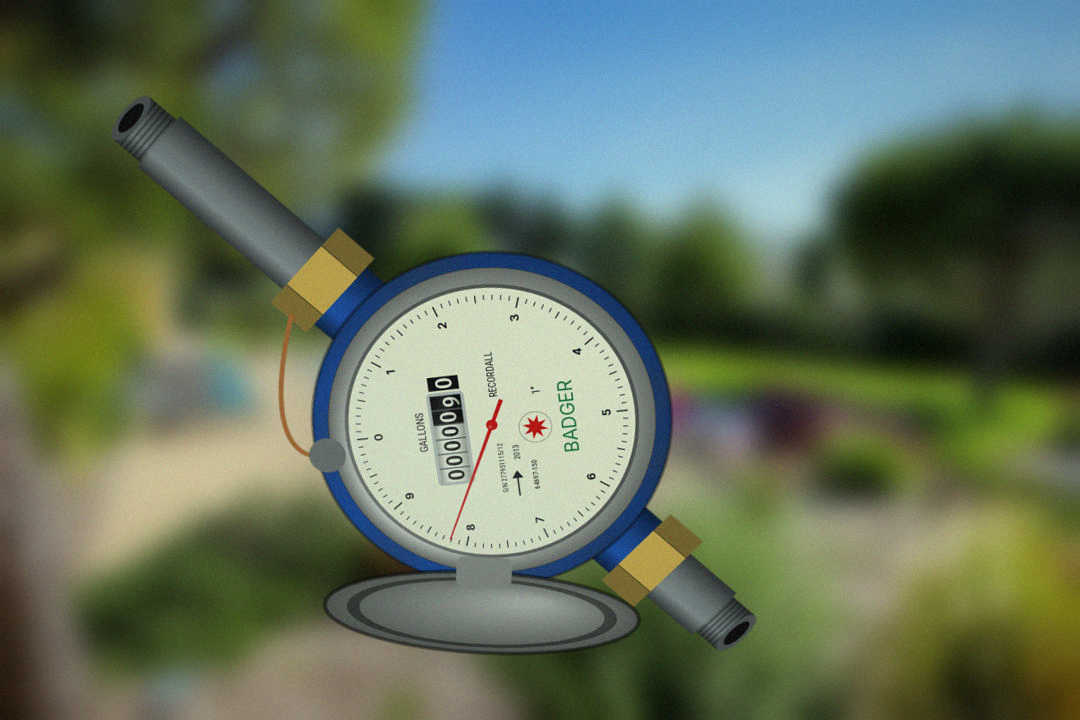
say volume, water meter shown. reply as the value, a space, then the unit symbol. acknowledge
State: 88.2 gal
